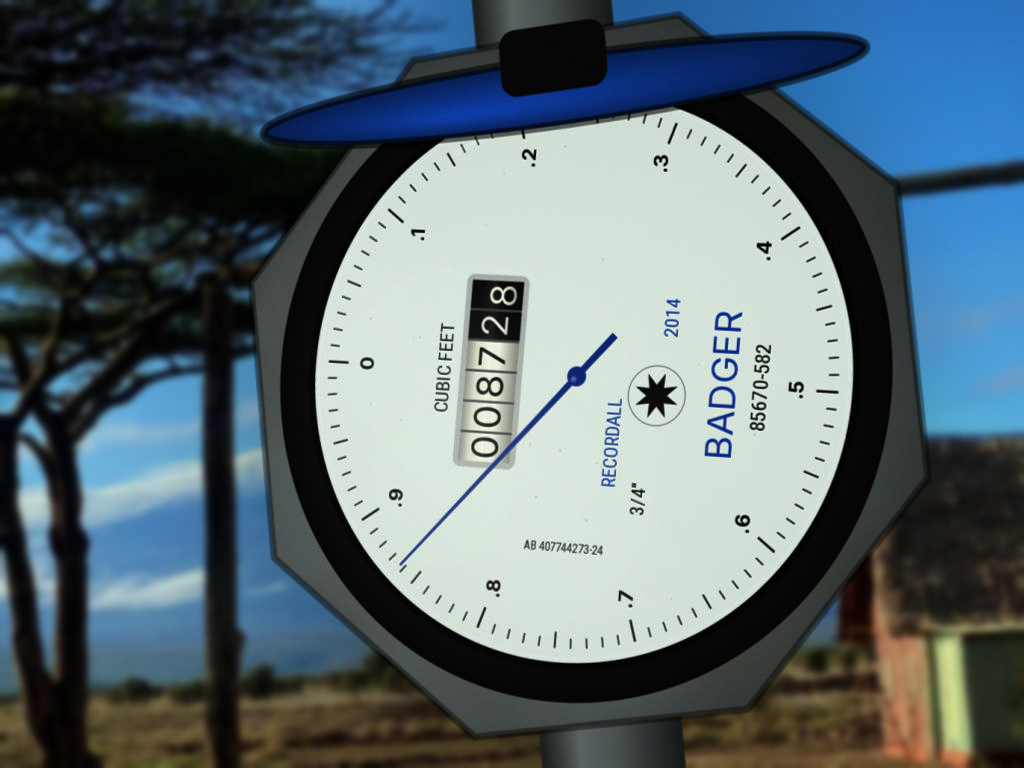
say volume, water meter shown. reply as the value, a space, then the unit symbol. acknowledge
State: 8727.86 ft³
